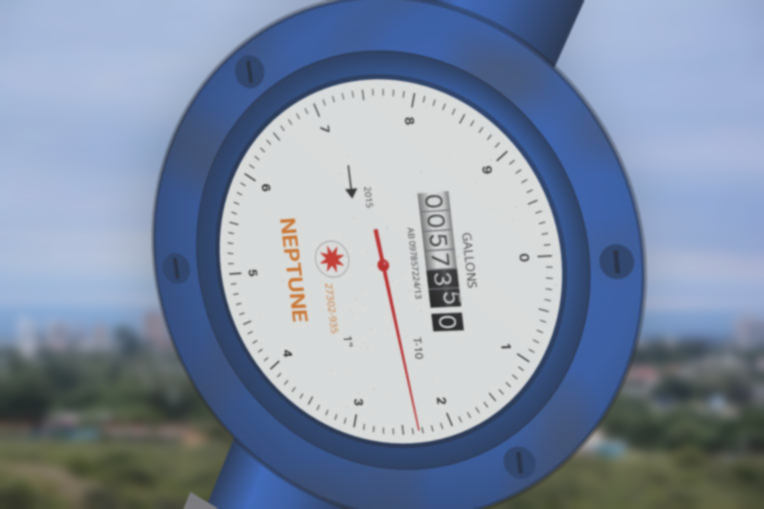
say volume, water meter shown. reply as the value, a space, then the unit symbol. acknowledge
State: 57352.3 gal
